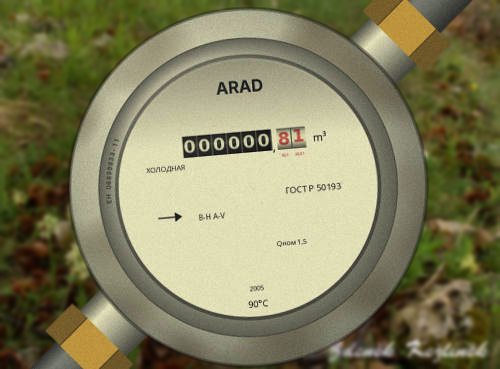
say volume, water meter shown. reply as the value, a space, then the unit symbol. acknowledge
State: 0.81 m³
